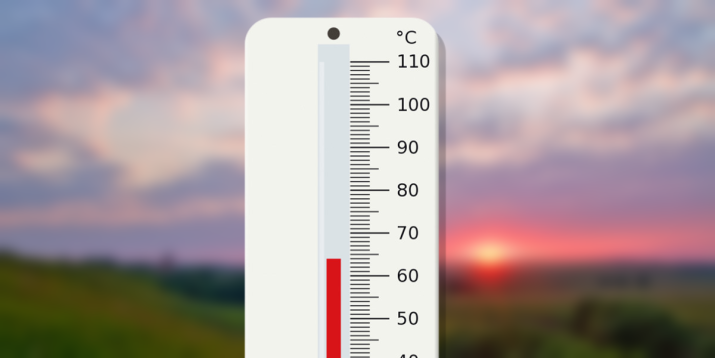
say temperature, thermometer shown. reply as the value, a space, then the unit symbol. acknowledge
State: 64 °C
